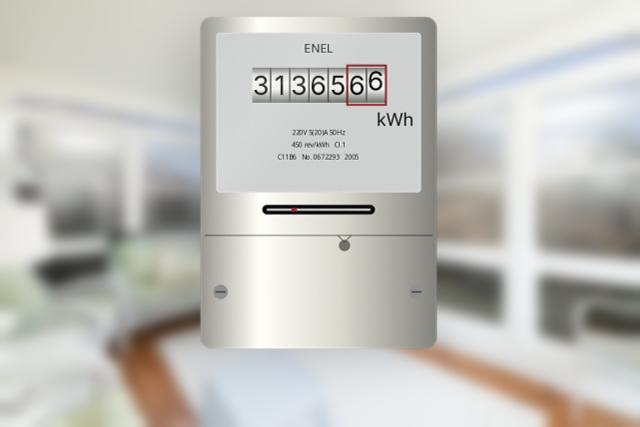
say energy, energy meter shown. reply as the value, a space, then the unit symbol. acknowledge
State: 31365.66 kWh
